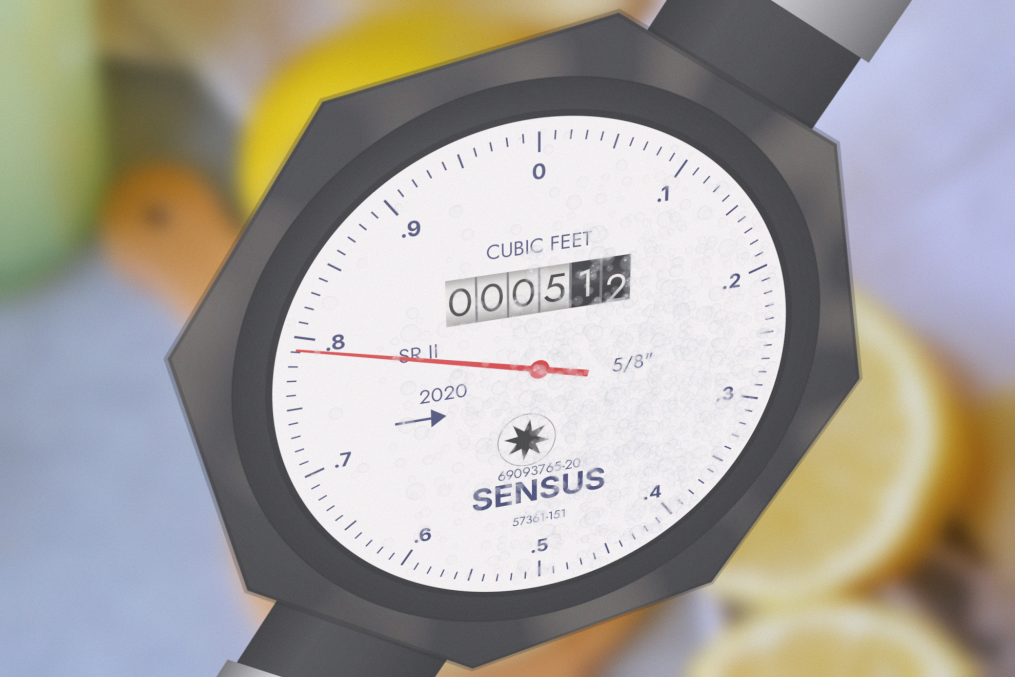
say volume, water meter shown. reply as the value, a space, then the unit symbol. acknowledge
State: 511.79 ft³
